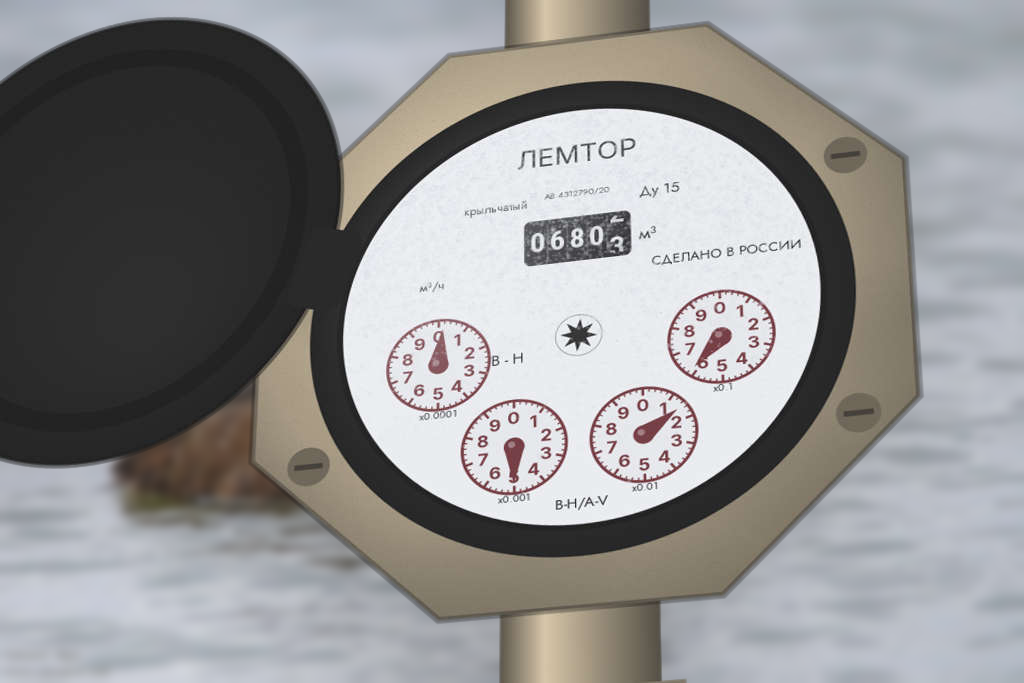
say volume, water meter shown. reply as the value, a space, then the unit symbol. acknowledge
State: 6802.6150 m³
